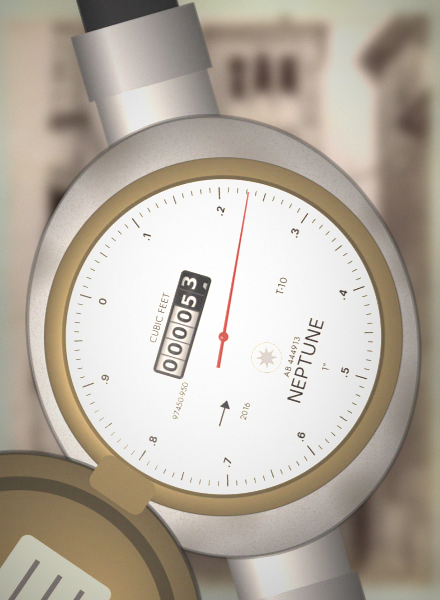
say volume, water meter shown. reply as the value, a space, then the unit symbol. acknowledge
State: 53.23 ft³
